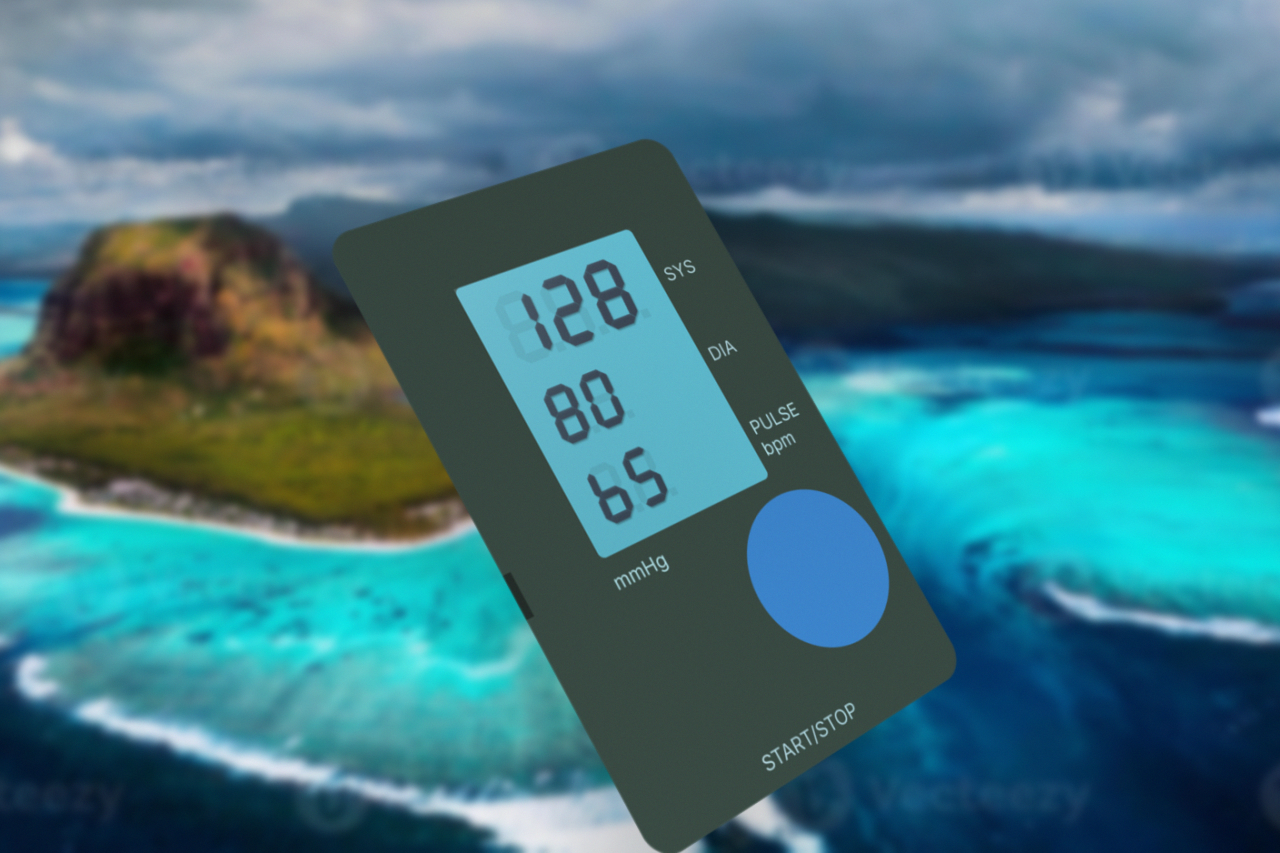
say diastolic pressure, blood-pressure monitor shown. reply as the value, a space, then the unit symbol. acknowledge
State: 80 mmHg
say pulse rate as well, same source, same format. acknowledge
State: 65 bpm
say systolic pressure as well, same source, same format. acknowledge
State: 128 mmHg
